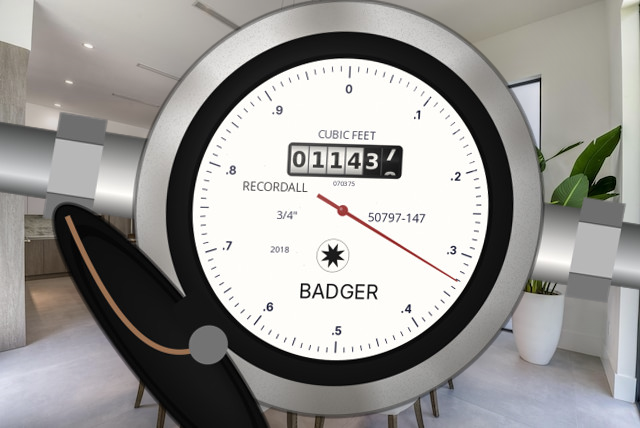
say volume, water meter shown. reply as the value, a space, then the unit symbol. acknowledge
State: 11437.33 ft³
